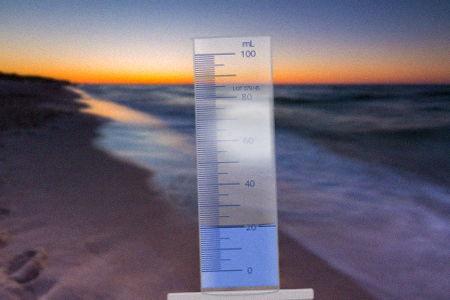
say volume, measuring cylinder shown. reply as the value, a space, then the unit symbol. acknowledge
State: 20 mL
